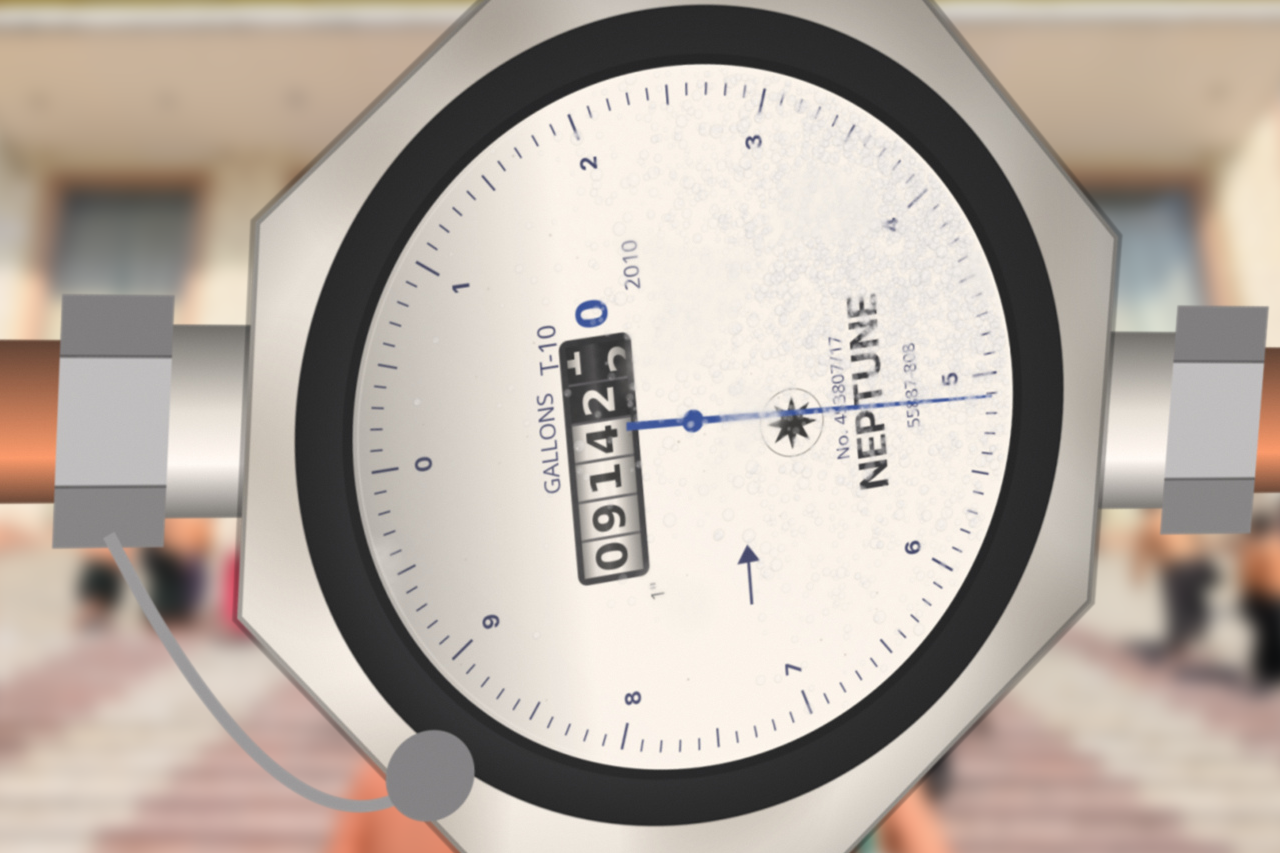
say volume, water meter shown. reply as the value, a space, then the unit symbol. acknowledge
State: 914215.1 gal
